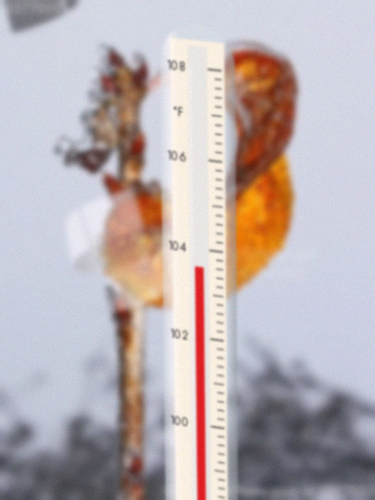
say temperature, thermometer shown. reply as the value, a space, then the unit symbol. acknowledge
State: 103.6 °F
